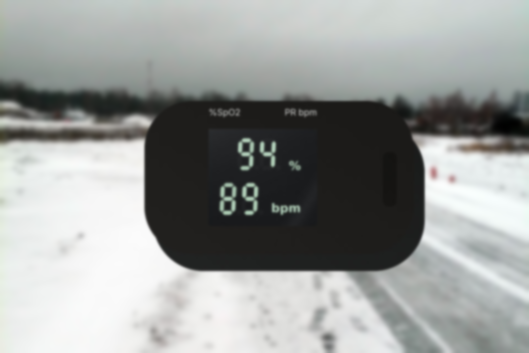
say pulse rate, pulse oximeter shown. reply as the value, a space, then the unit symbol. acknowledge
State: 89 bpm
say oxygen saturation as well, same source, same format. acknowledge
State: 94 %
